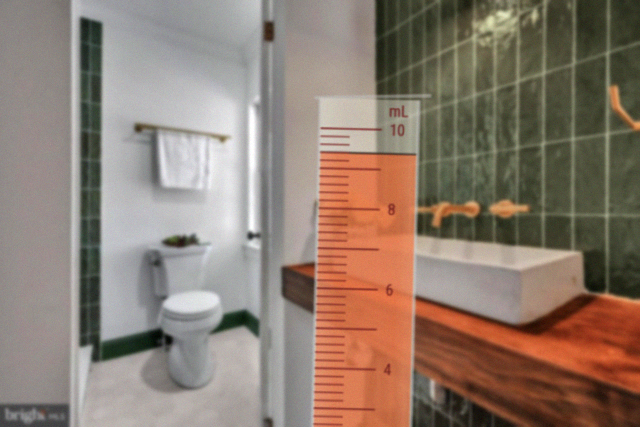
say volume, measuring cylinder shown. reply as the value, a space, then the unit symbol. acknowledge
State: 9.4 mL
